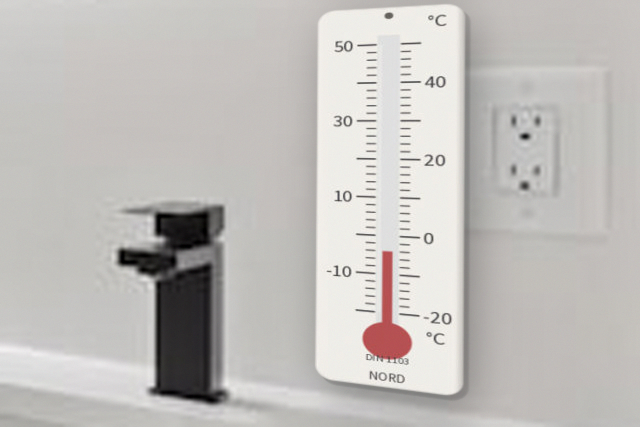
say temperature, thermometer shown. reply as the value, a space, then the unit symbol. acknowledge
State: -4 °C
